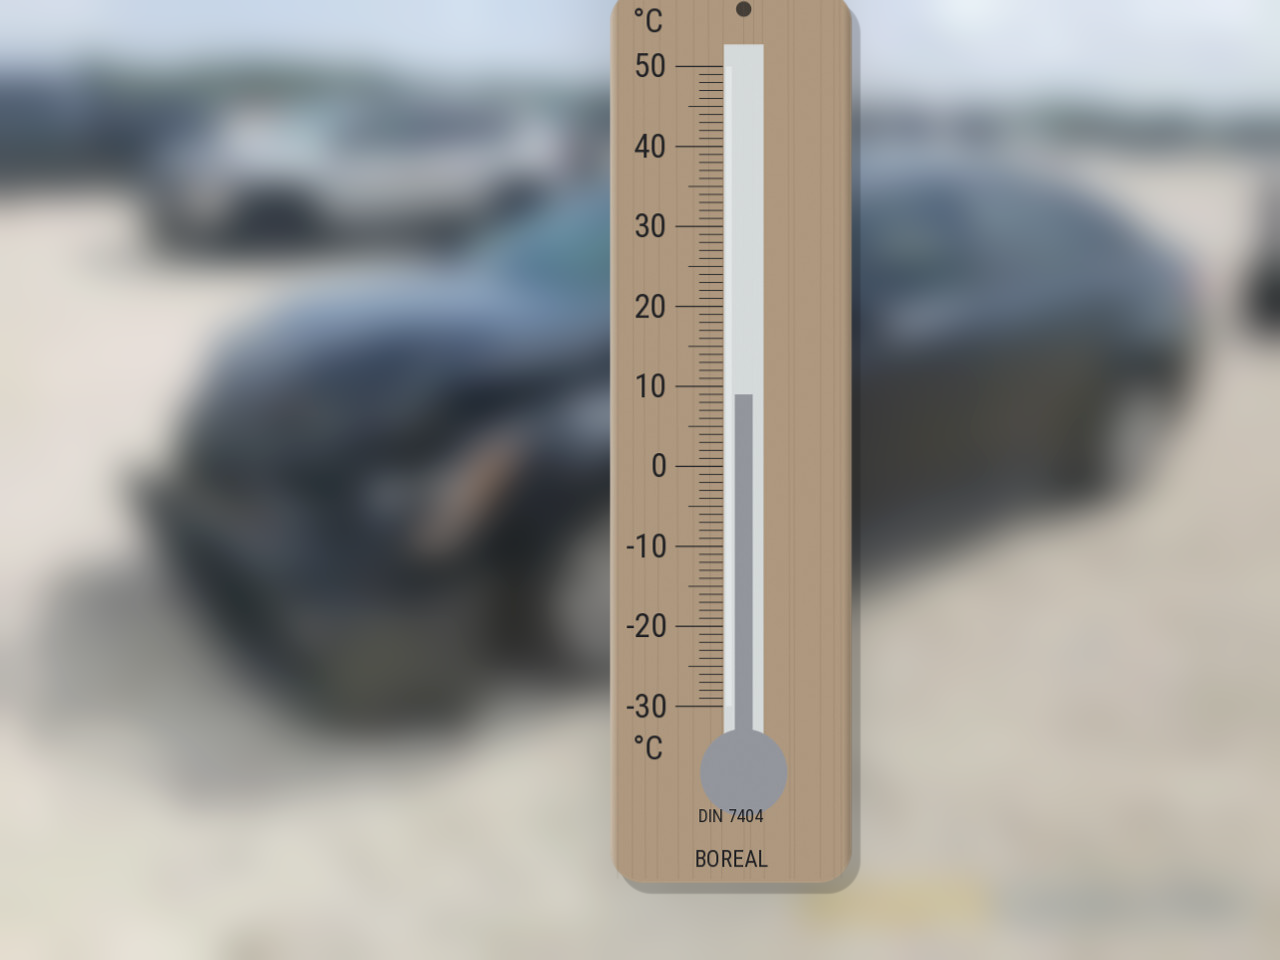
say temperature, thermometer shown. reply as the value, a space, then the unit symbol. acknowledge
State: 9 °C
